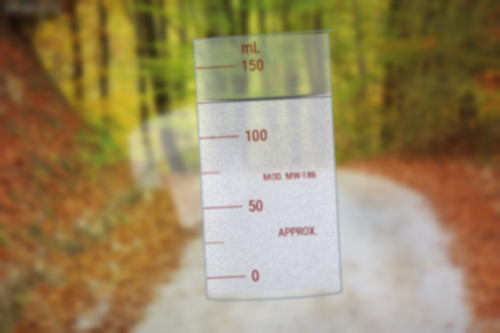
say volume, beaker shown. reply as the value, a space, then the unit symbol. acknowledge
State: 125 mL
